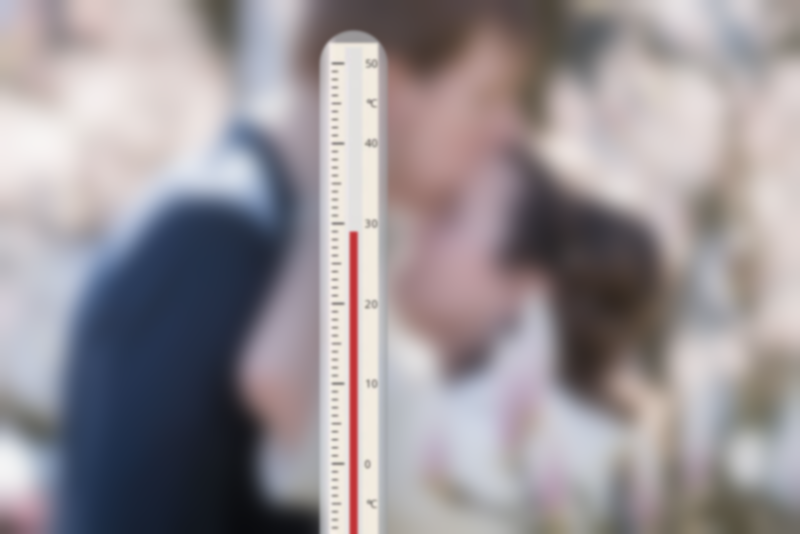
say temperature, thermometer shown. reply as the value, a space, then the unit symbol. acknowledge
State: 29 °C
